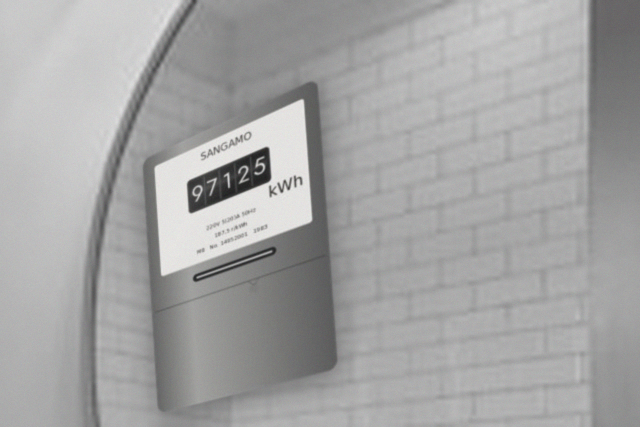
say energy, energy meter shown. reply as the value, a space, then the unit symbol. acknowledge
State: 97125 kWh
